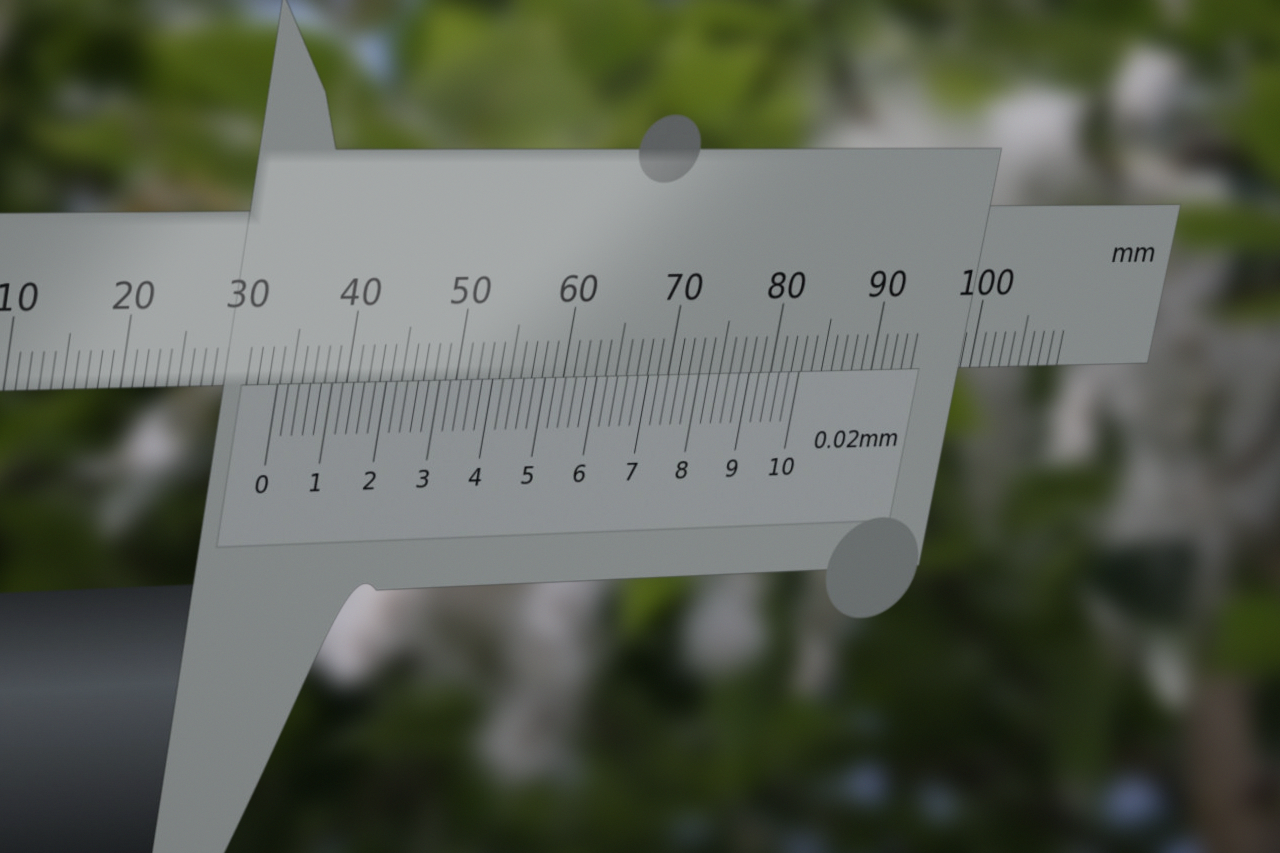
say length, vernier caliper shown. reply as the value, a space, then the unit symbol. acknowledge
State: 33.8 mm
